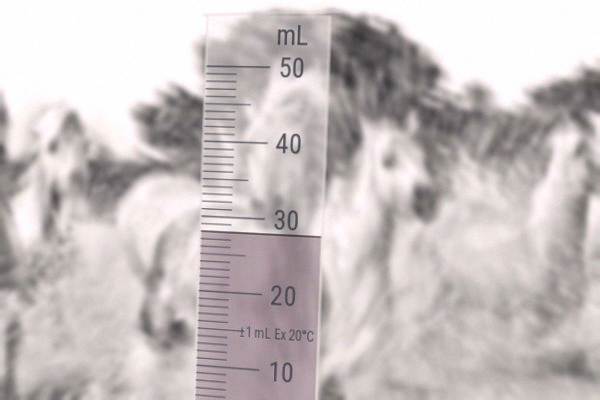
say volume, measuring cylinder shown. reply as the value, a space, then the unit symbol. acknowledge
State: 28 mL
